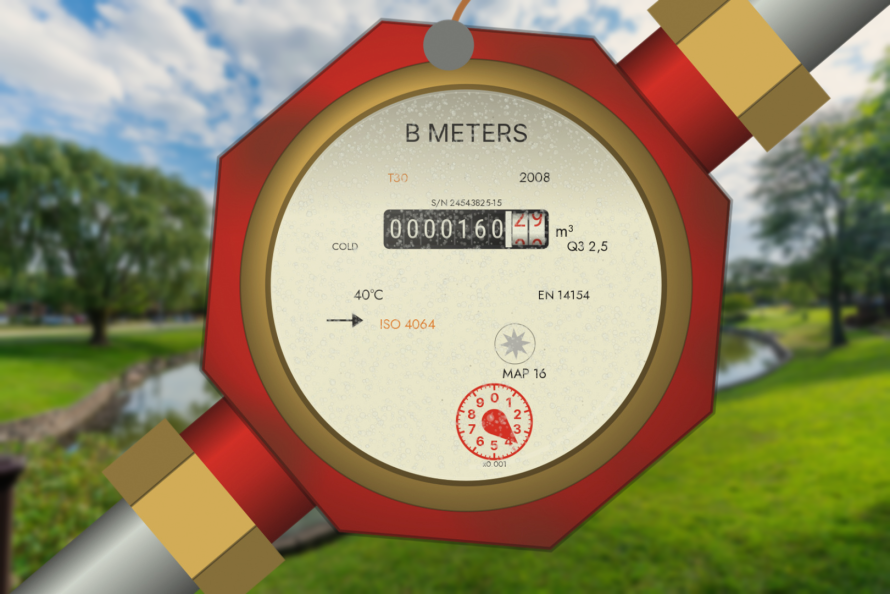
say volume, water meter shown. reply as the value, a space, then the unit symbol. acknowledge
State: 160.293 m³
